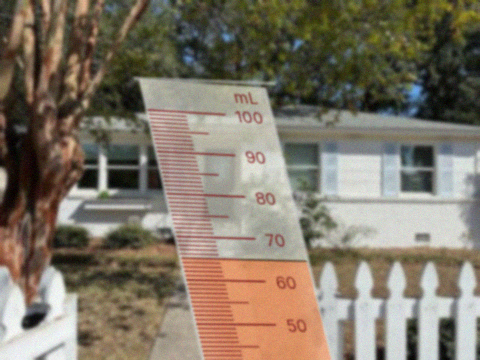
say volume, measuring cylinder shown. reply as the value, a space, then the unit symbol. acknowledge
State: 65 mL
